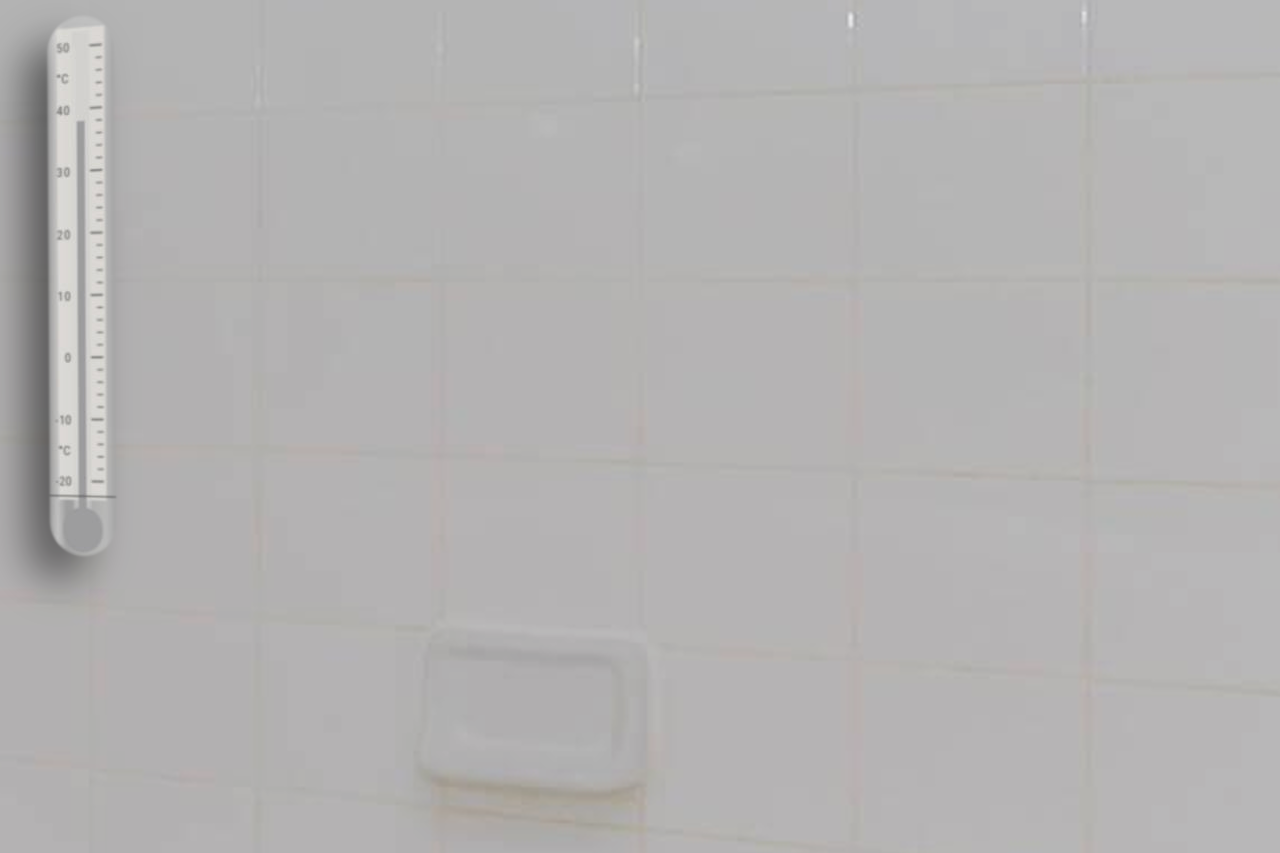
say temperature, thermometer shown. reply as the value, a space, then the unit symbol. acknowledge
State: 38 °C
